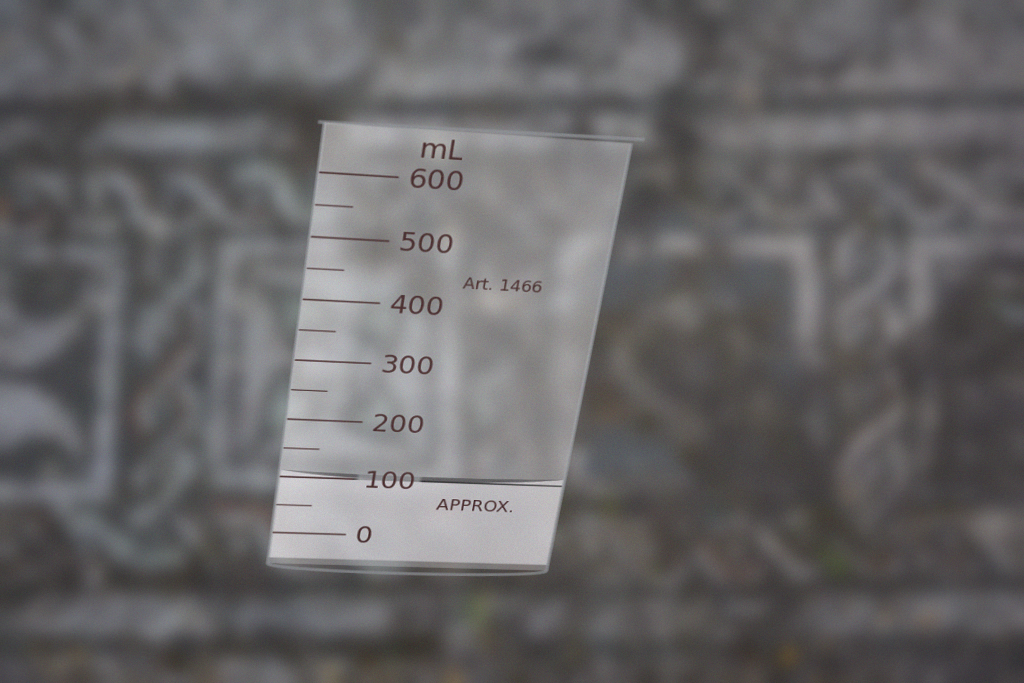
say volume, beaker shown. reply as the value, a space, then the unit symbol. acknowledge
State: 100 mL
